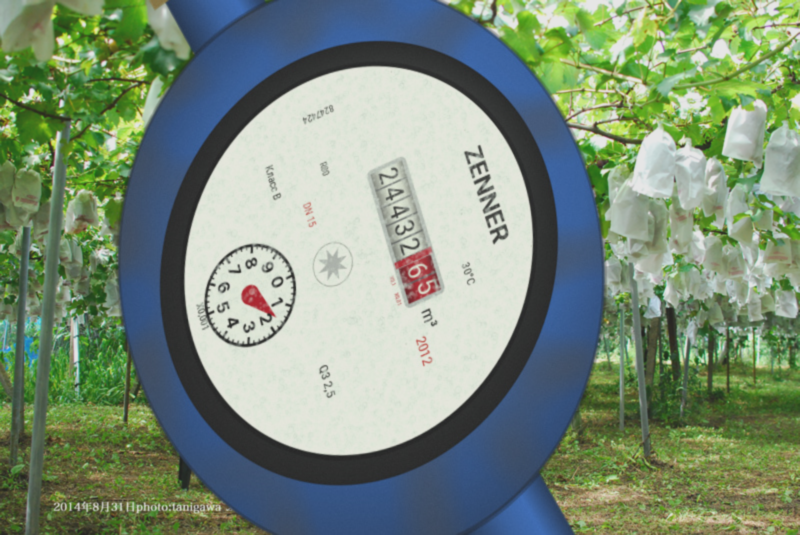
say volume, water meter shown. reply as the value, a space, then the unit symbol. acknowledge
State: 24432.651 m³
